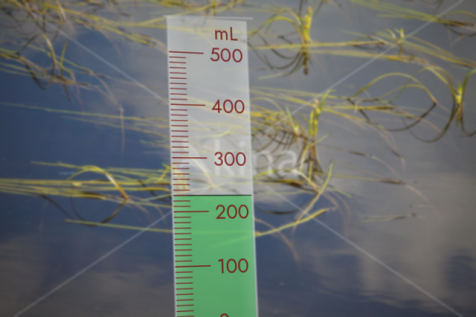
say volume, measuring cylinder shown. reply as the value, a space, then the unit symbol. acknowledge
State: 230 mL
